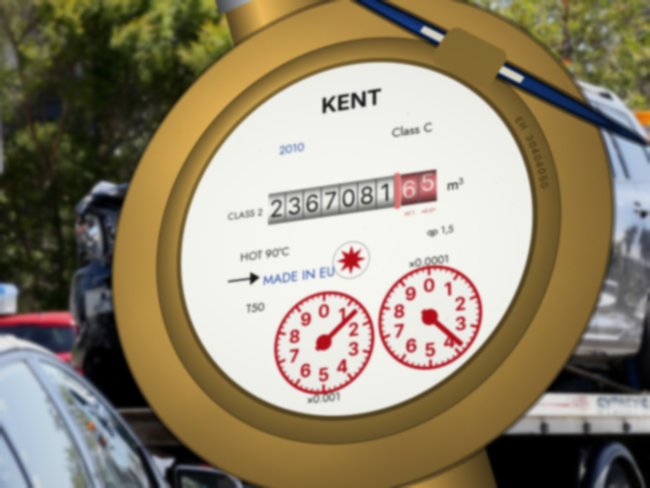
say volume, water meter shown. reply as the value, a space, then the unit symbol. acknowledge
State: 2367081.6513 m³
